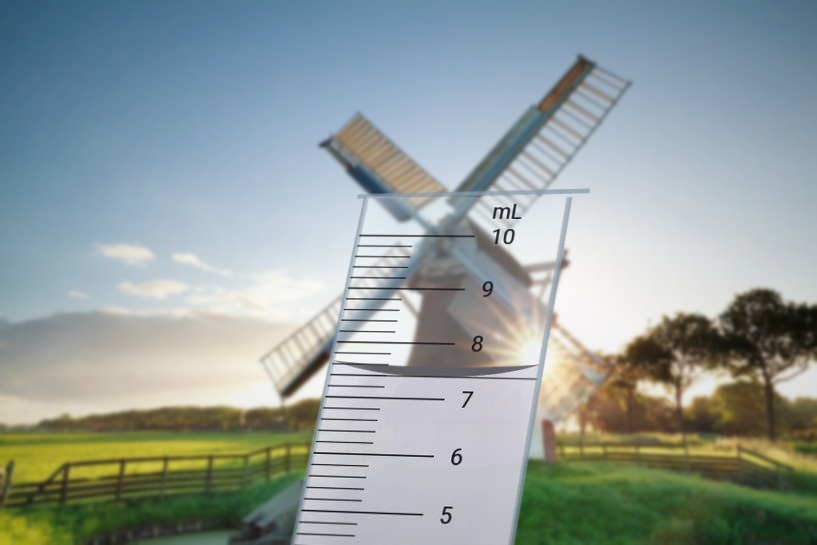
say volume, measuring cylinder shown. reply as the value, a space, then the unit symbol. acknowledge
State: 7.4 mL
